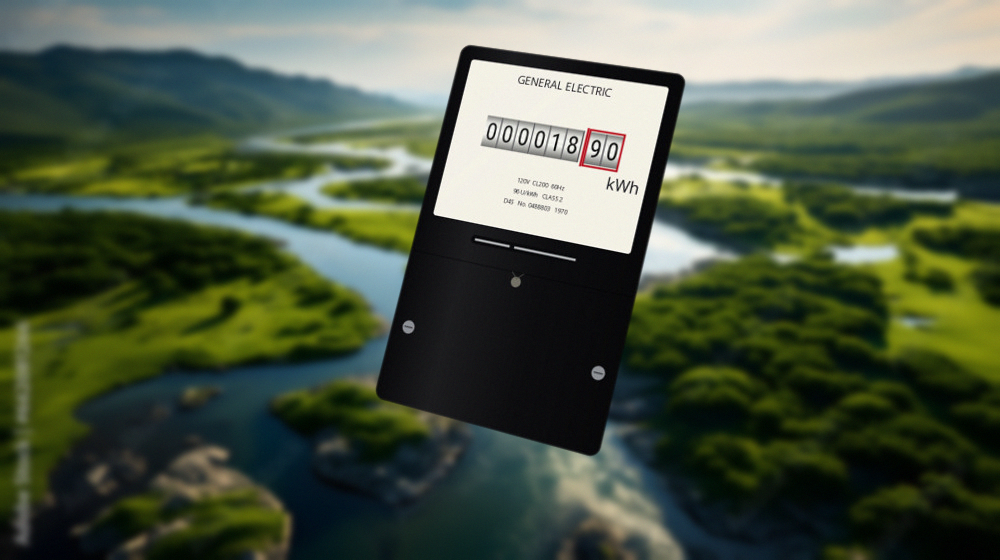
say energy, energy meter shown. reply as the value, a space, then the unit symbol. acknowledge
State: 18.90 kWh
